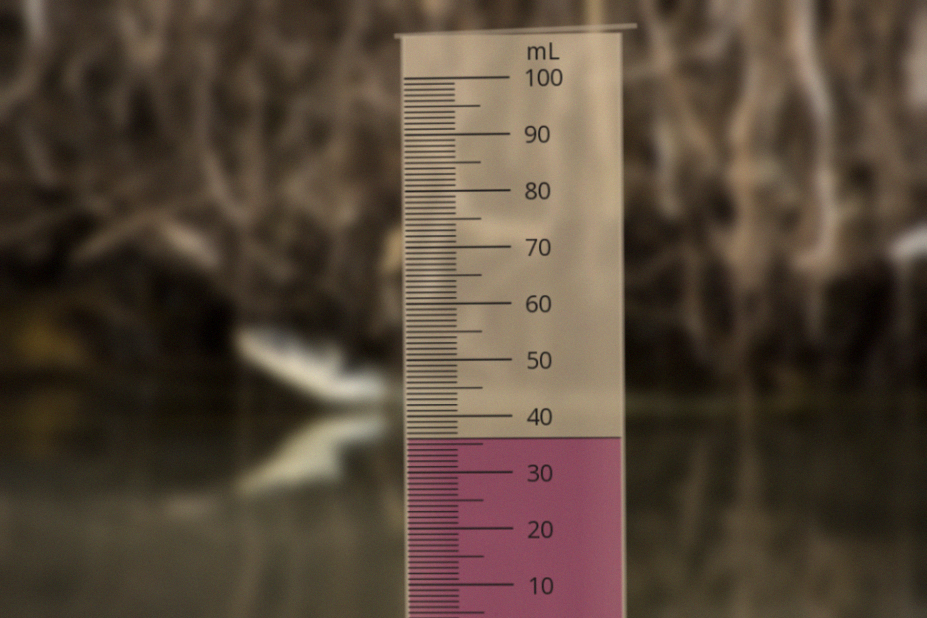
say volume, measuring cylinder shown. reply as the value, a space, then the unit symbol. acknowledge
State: 36 mL
